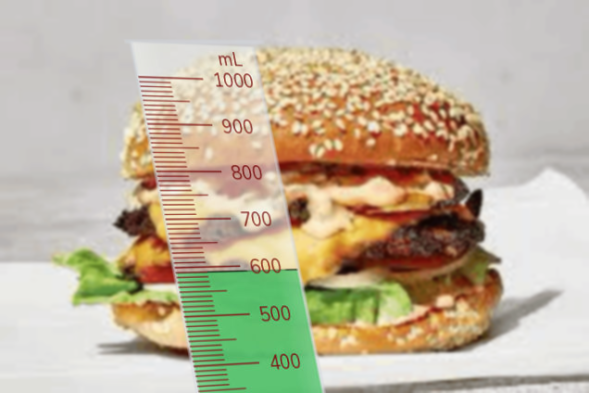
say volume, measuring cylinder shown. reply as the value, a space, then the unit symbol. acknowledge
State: 590 mL
